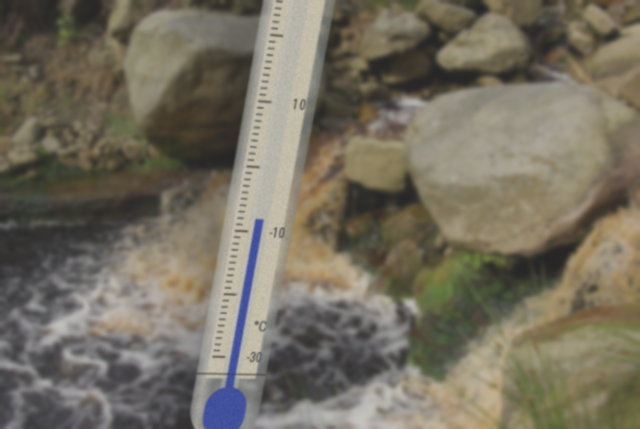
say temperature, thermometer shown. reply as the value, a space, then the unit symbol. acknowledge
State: -8 °C
